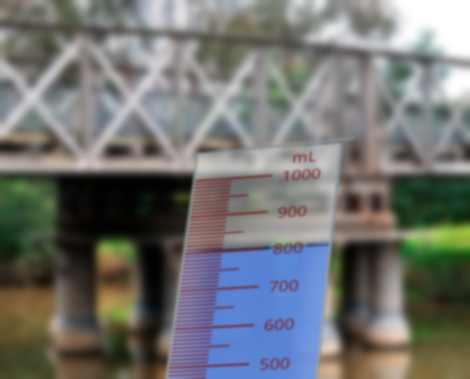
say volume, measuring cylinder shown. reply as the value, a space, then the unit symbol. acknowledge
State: 800 mL
